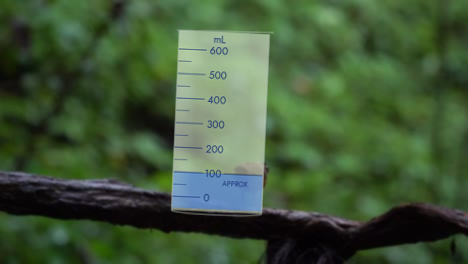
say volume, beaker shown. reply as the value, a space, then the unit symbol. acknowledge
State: 100 mL
